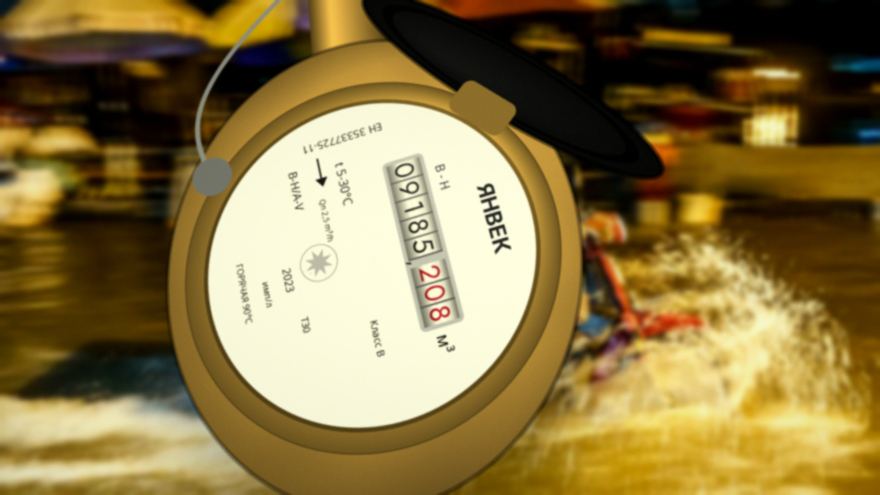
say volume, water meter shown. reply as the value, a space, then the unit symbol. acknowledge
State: 9185.208 m³
